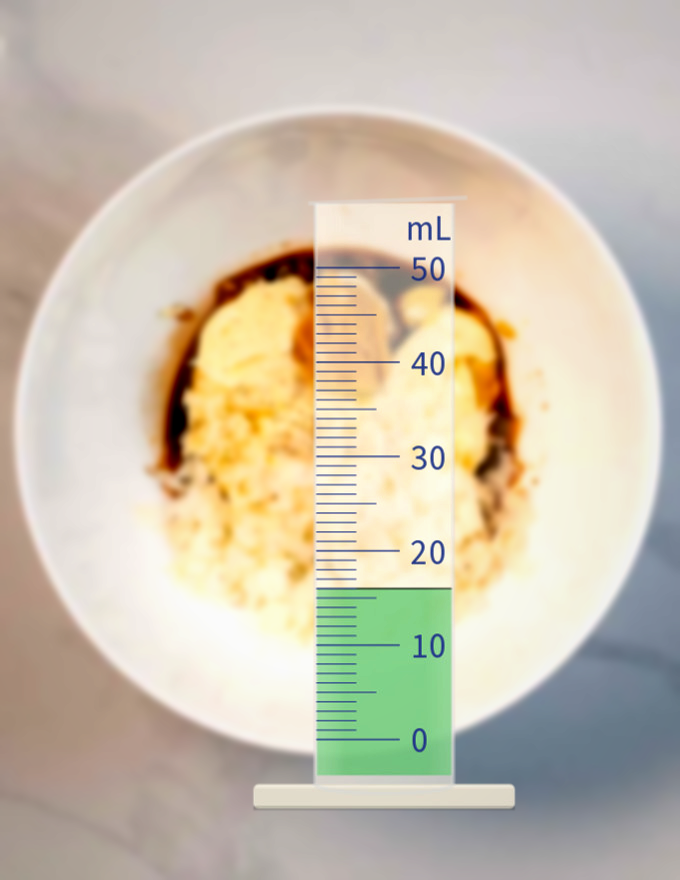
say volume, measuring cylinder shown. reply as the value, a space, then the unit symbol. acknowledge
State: 16 mL
